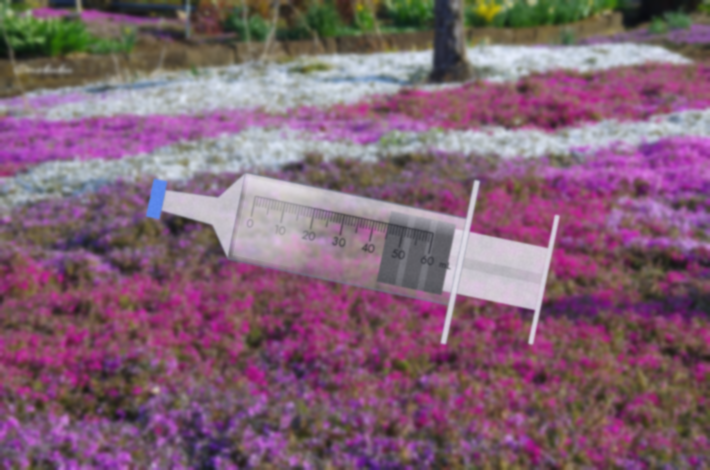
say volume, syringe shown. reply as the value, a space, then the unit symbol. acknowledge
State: 45 mL
